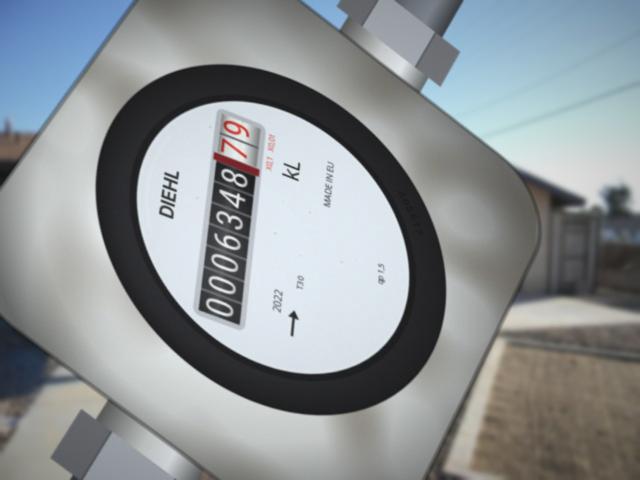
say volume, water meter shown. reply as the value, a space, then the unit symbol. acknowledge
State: 6348.79 kL
